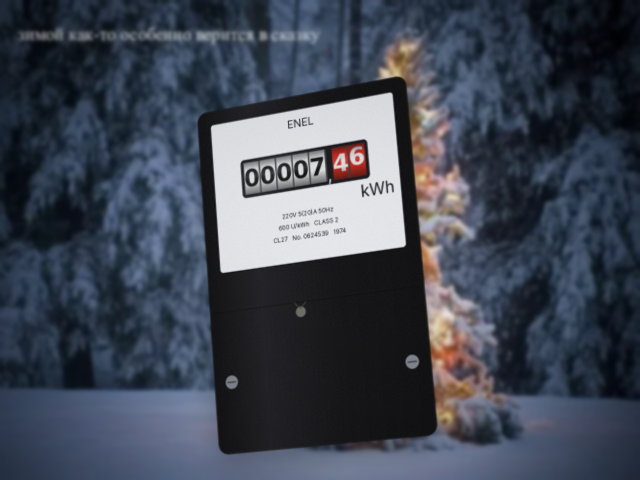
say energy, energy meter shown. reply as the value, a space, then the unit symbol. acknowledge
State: 7.46 kWh
